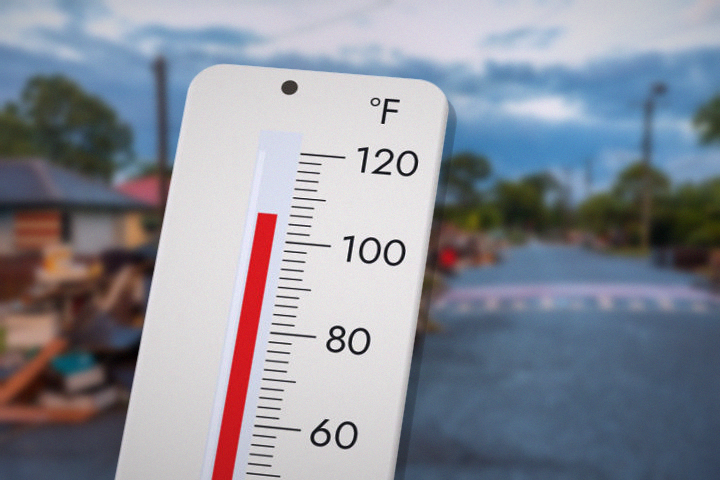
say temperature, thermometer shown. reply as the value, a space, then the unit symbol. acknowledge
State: 106 °F
